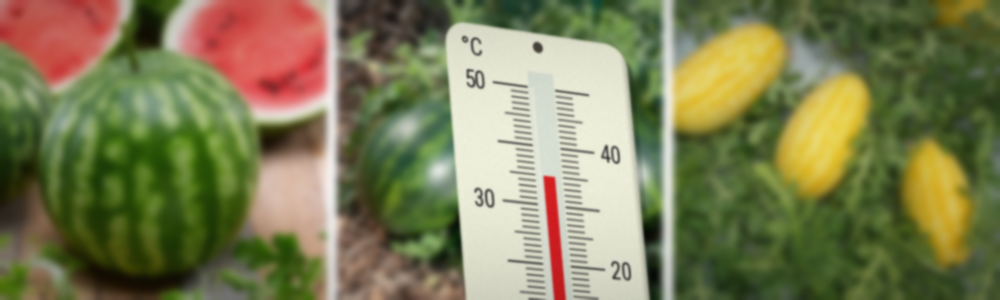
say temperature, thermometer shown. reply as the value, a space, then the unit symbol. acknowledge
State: 35 °C
